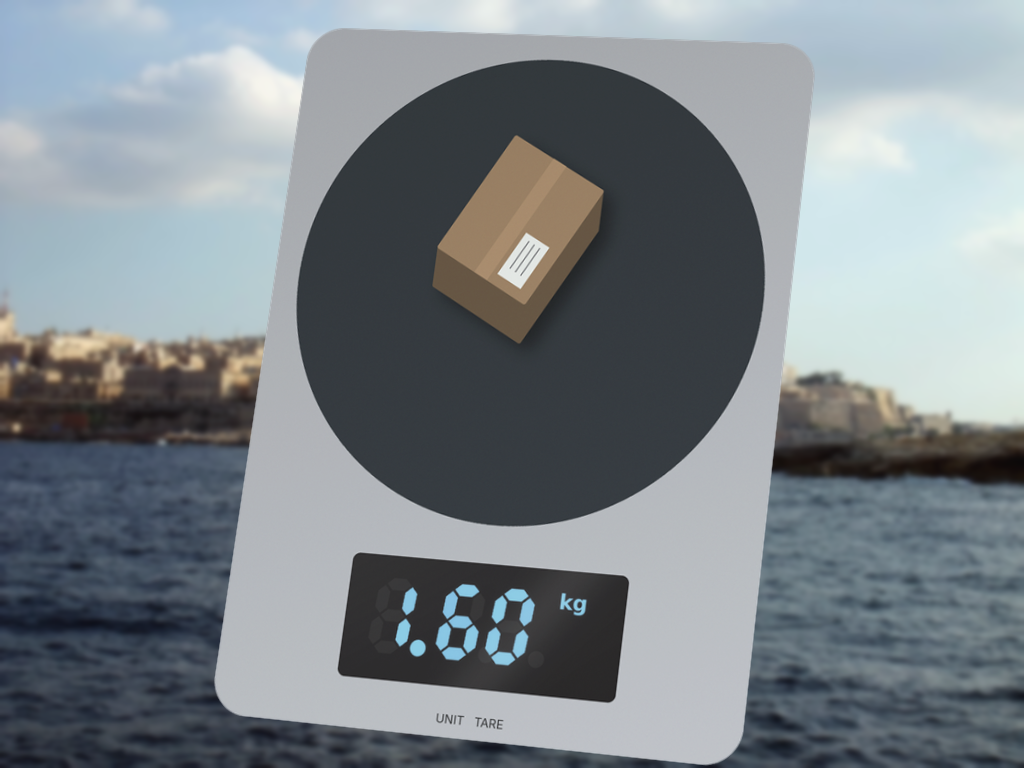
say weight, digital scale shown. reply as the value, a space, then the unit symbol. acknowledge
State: 1.60 kg
